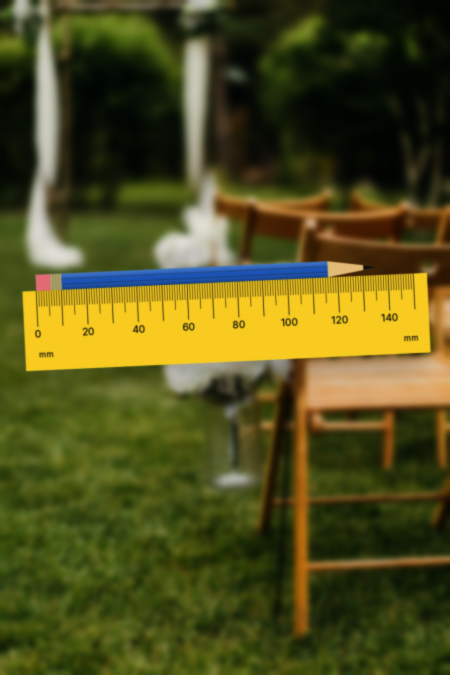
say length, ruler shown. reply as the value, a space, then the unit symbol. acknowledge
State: 135 mm
